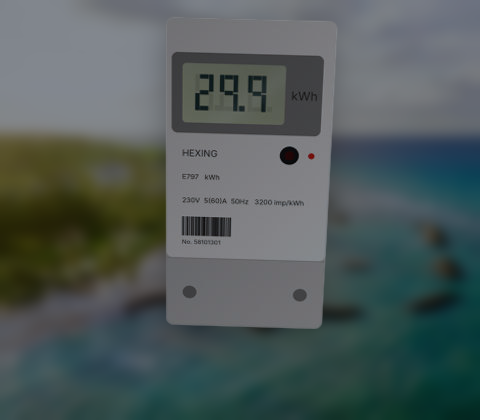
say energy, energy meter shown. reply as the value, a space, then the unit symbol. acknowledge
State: 29.9 kWh
